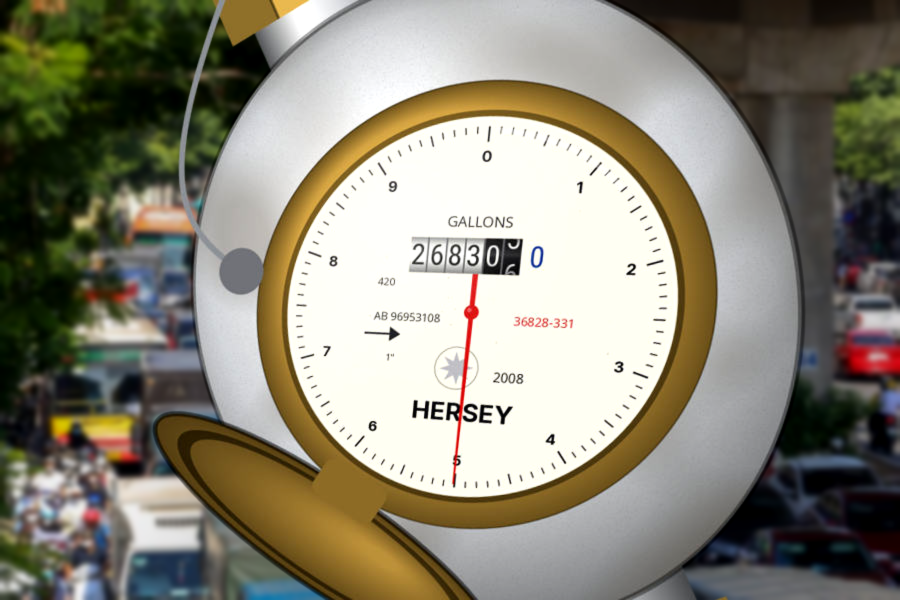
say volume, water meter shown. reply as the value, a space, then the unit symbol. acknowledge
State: 2683055.0 gal
